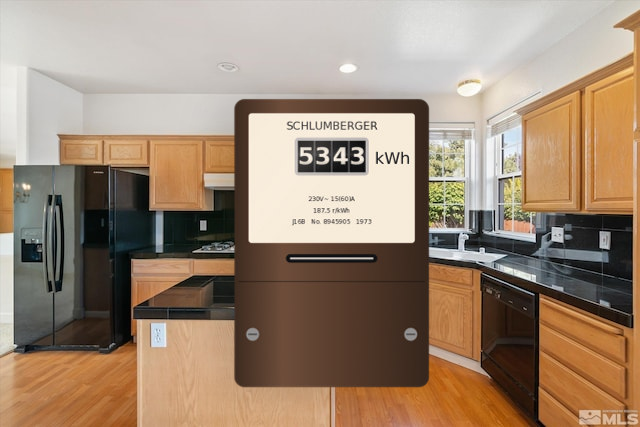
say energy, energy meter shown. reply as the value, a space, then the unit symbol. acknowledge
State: 5343 kWh
